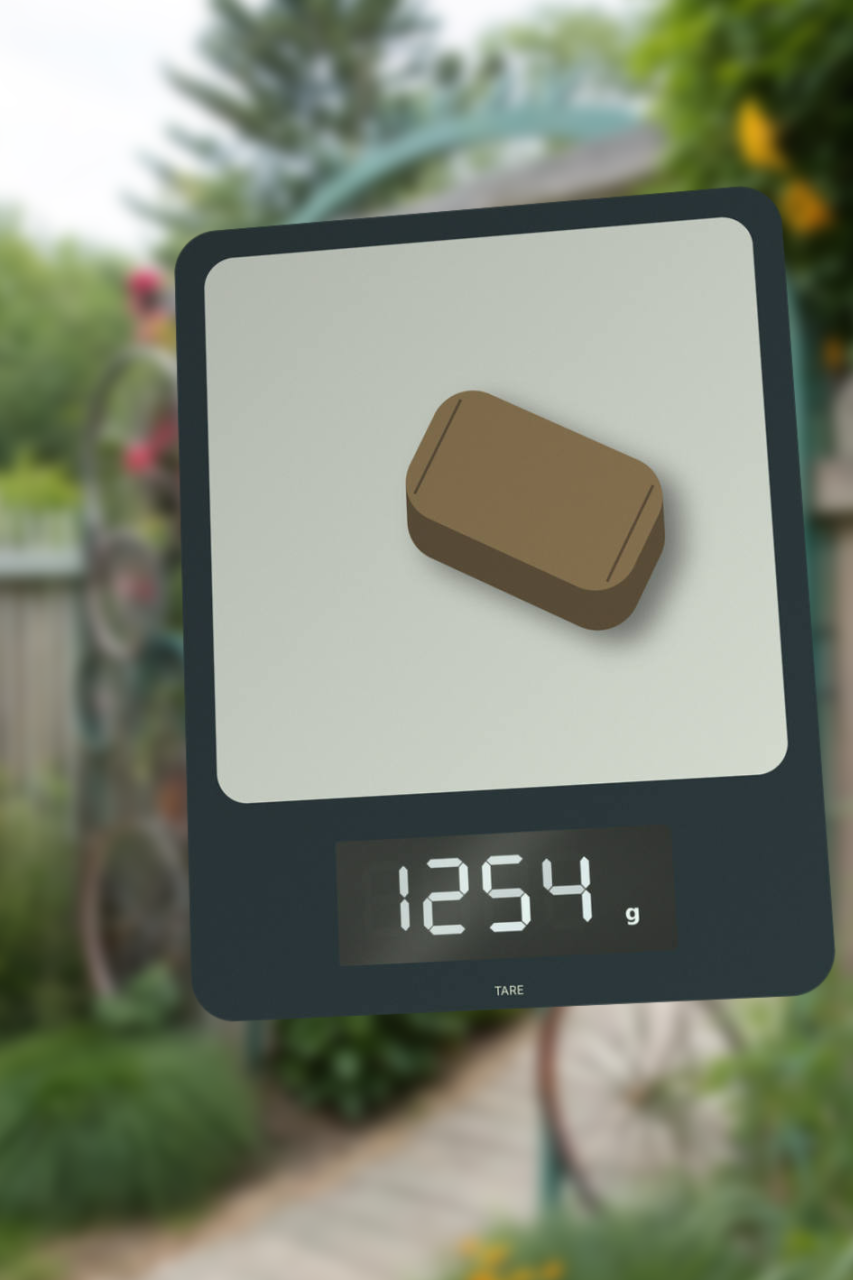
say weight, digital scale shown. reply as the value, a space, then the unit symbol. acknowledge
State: 1254 g
